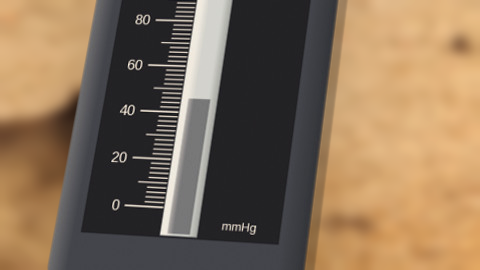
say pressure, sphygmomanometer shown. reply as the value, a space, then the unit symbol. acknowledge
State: 46 mmHg
